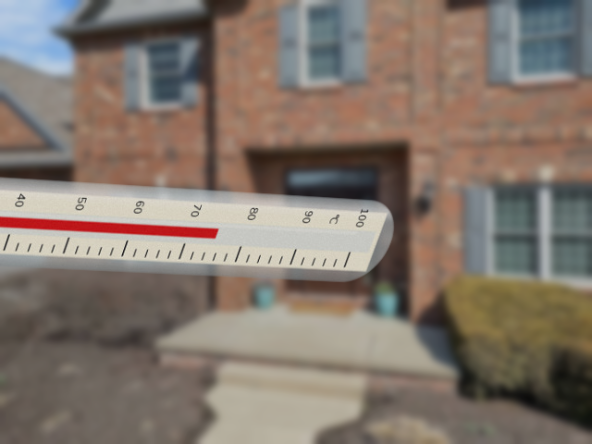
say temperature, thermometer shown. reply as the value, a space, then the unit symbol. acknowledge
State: 75 °C
